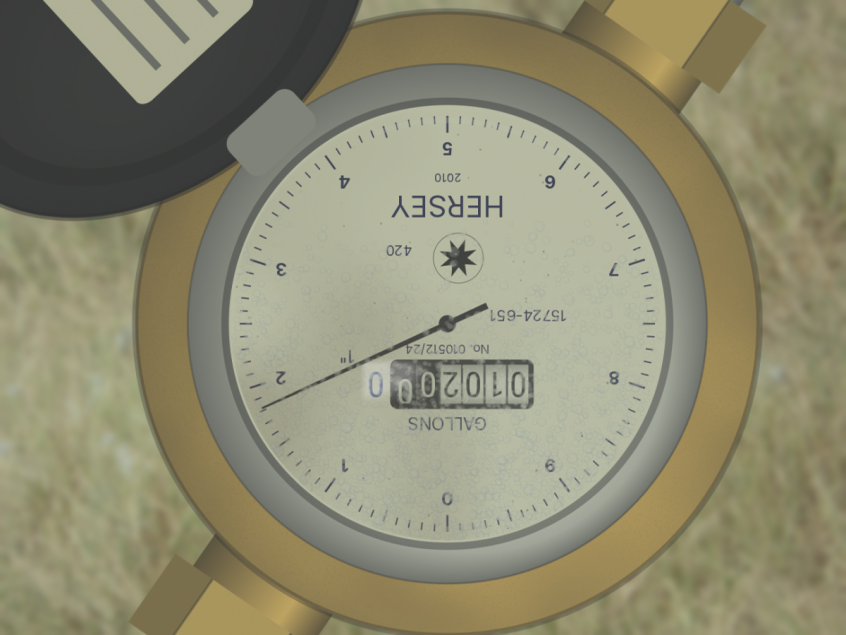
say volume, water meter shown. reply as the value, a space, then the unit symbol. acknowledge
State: 102001.8 gal
